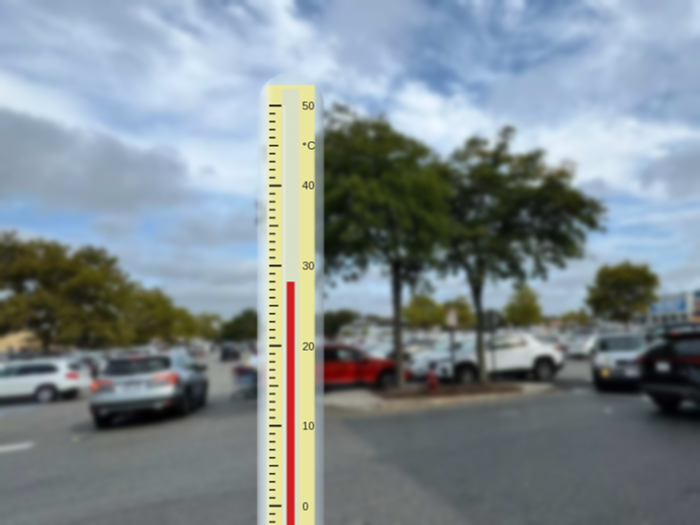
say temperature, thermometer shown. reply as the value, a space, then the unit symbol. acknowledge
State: 28 °C
